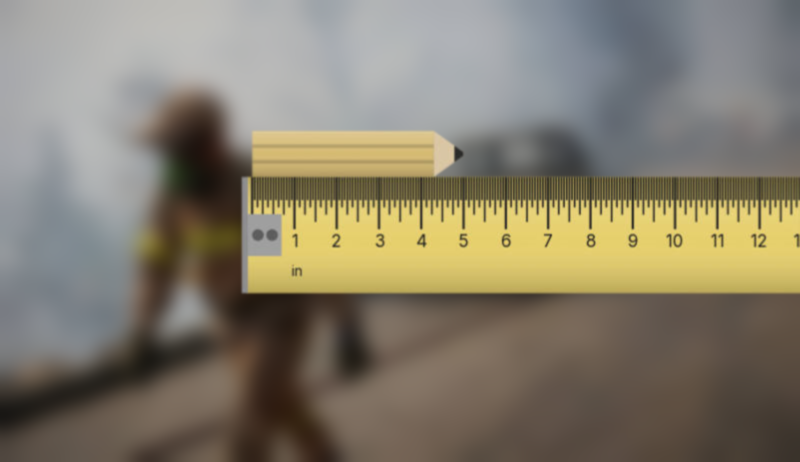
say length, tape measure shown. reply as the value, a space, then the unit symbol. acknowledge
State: 5 in
